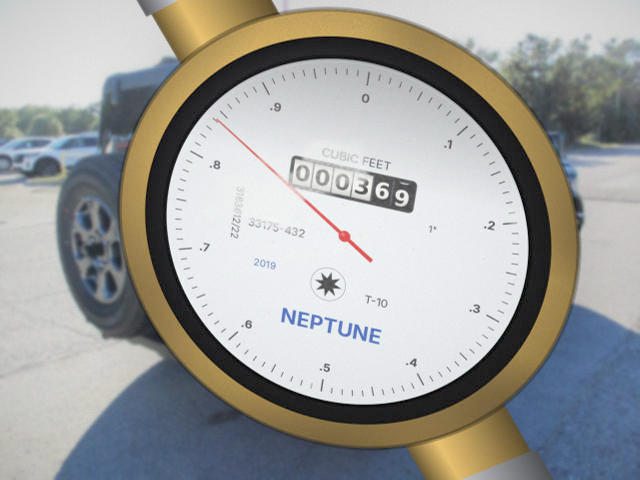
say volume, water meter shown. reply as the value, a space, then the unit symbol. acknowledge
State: 368.84 ft³
